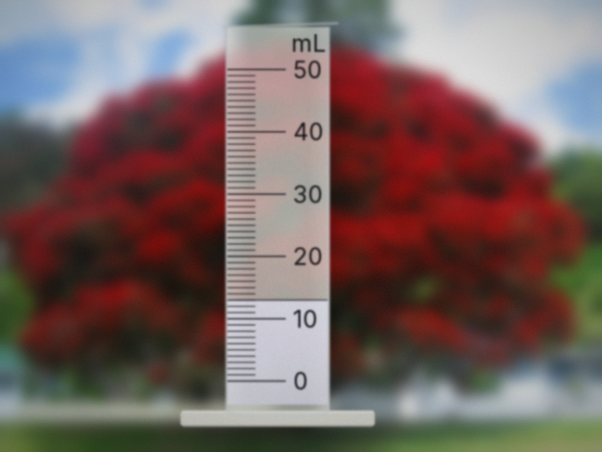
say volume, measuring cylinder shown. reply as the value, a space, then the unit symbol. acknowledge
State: 13 mL
